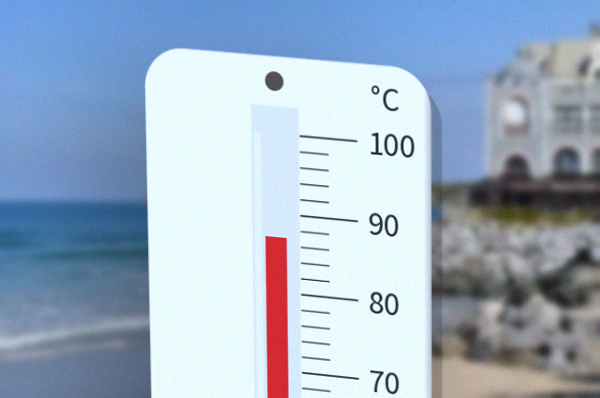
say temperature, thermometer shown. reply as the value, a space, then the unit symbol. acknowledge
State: 87 °C
